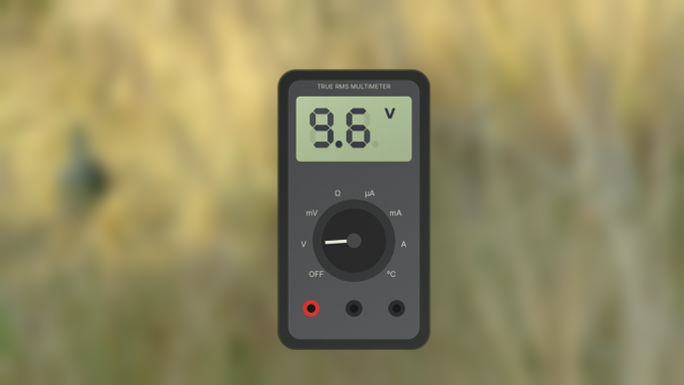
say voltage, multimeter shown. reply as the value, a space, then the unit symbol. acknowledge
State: 9.6 V
